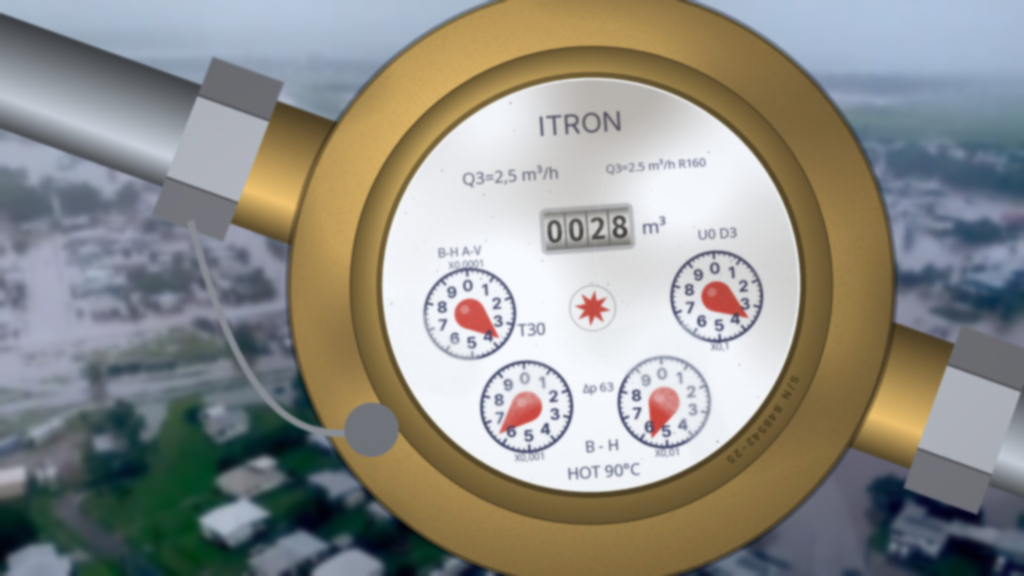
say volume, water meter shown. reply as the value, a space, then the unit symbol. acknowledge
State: 28.3563 m³
